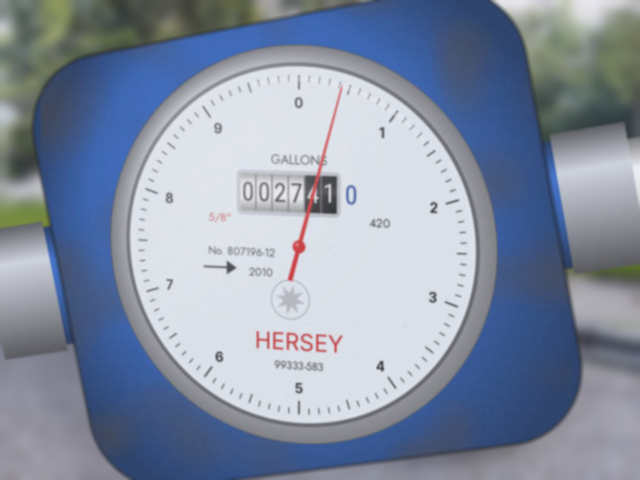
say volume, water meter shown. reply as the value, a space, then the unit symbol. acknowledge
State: 27410.4 gal
